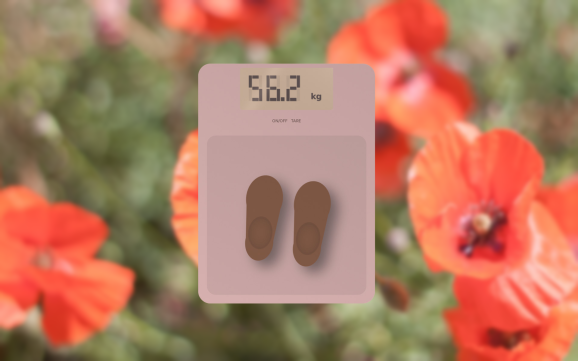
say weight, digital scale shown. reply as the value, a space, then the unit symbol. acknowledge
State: 56.2 kg
